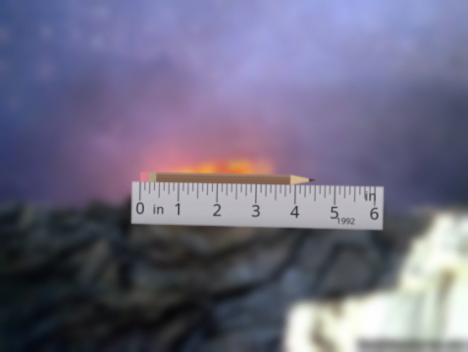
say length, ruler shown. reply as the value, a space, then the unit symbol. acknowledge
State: 4.5 in
